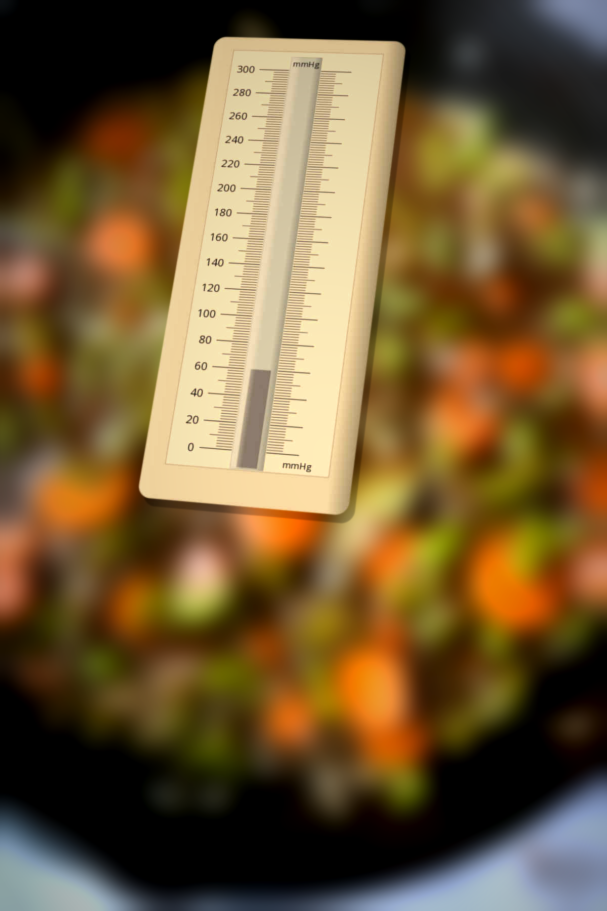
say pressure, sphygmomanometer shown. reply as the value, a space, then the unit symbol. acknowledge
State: 60 mmHg
